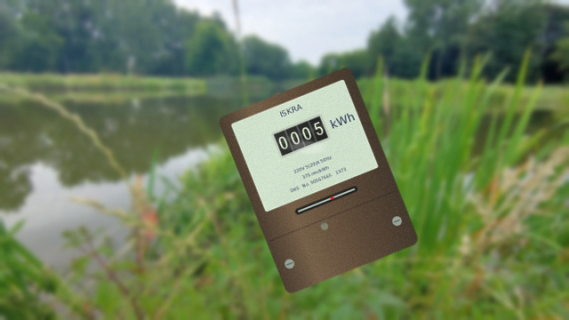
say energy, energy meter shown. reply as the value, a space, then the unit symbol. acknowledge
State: 5 kWh
